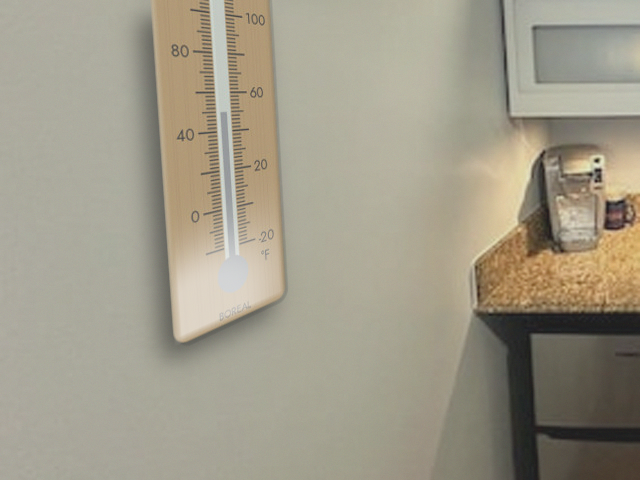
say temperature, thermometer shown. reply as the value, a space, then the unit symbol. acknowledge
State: 50 °F
